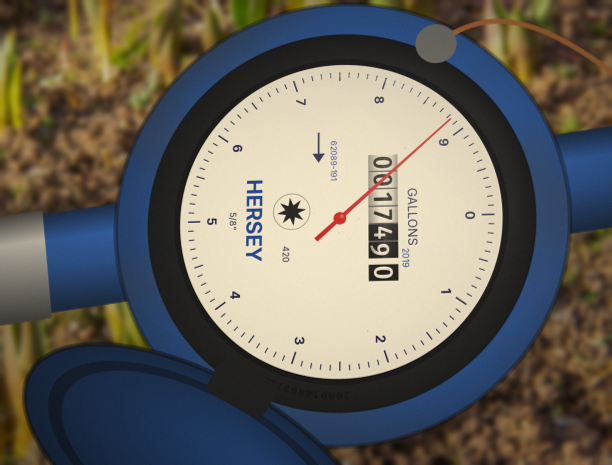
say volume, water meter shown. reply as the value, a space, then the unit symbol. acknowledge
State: 17488.8 gal
